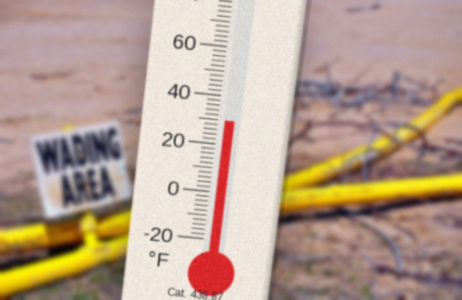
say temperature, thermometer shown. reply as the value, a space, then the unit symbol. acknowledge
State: 30 °F
